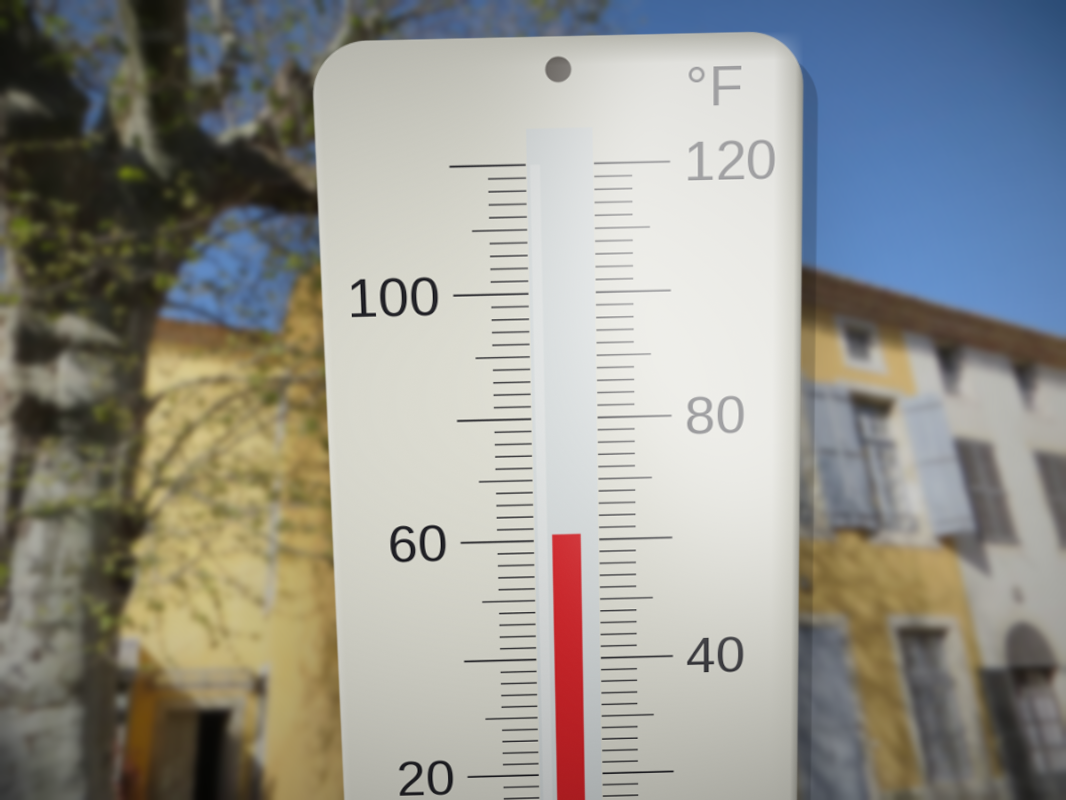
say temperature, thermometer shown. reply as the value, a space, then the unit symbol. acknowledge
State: 61 °F
